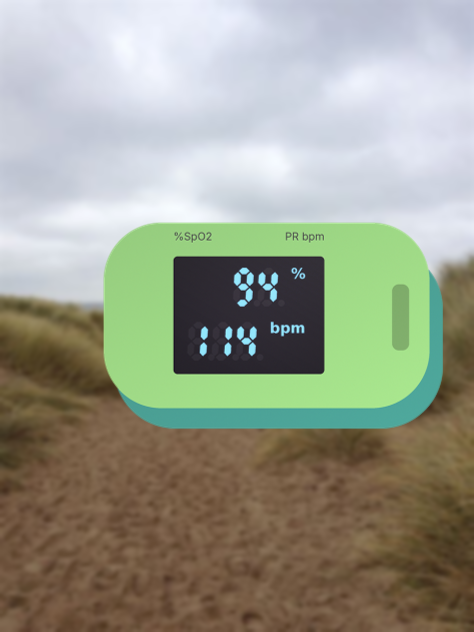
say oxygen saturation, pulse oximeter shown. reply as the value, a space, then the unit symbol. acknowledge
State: 94 %
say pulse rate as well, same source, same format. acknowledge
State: 114 bpm
